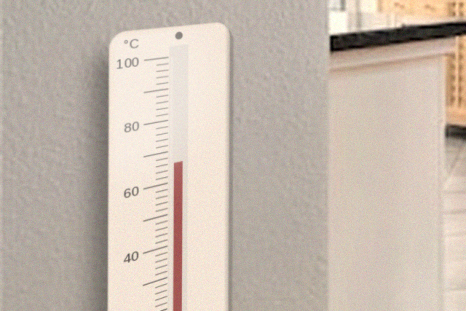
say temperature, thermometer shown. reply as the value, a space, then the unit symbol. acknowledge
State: 66 °C
